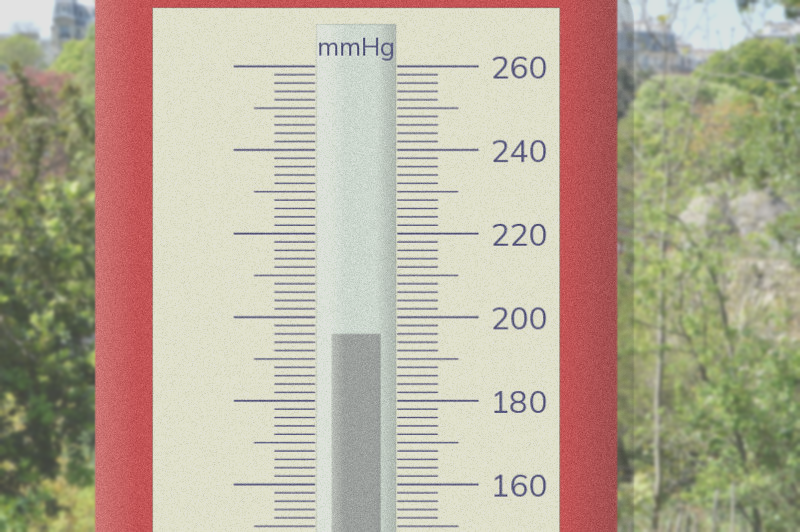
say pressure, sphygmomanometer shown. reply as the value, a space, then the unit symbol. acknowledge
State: 196 mmHg
